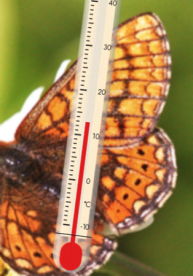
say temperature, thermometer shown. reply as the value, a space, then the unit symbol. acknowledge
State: 13 °C
